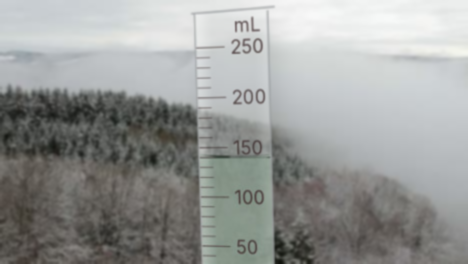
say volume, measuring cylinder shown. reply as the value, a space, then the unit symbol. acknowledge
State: 140 mL
